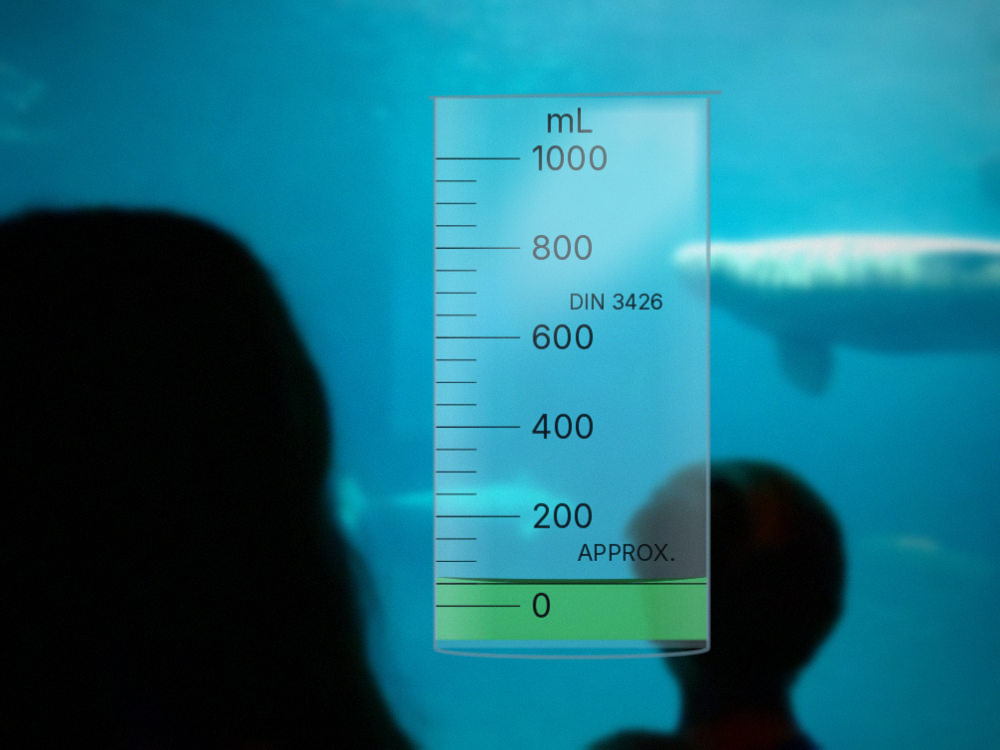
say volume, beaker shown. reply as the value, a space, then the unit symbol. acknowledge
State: 50 mL
